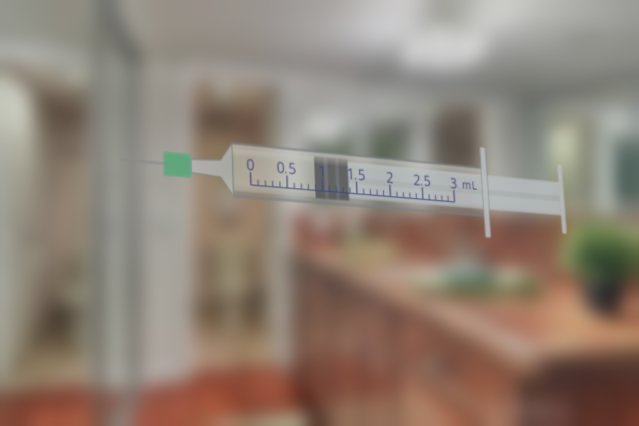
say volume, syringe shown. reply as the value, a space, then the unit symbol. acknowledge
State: 0.9 mL
